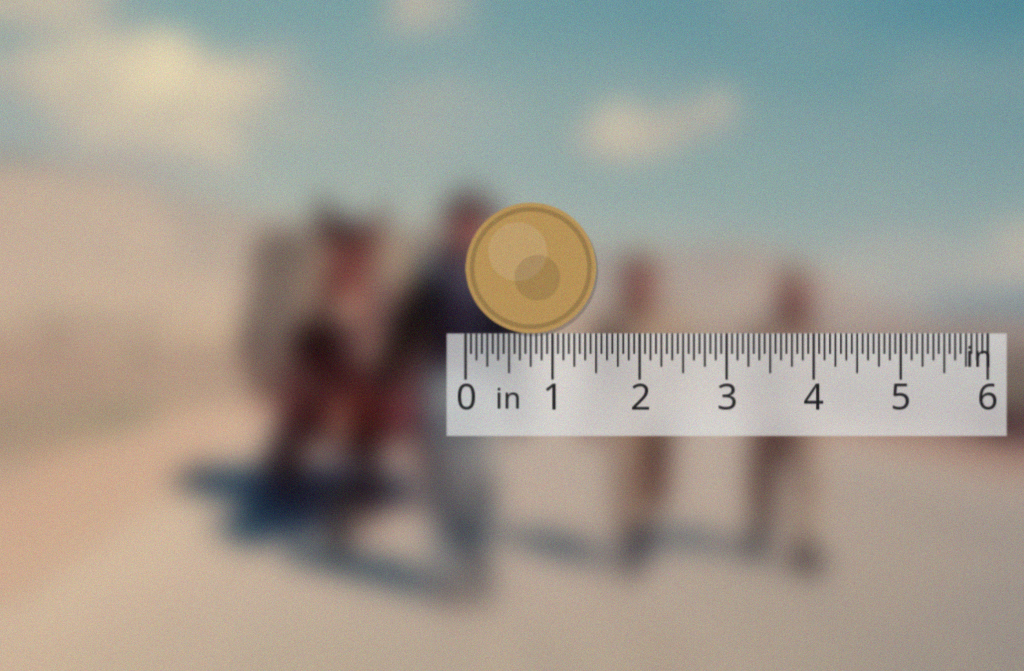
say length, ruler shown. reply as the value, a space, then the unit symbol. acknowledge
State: 1.5 in
